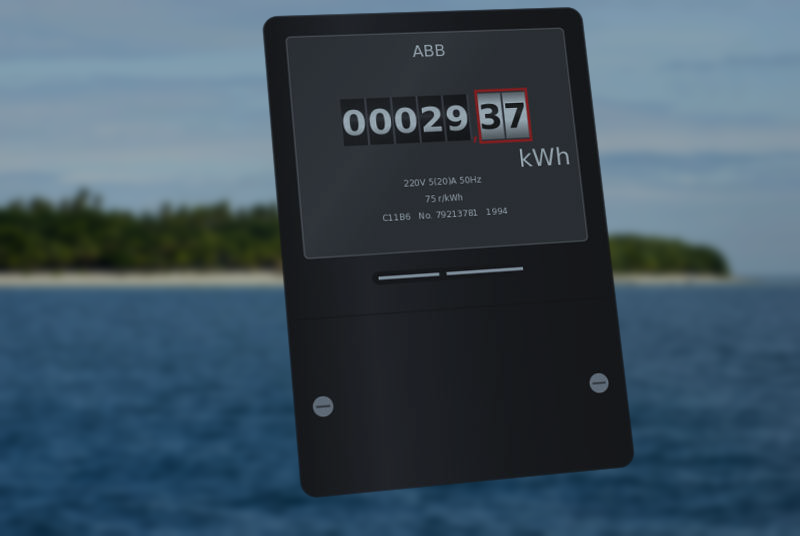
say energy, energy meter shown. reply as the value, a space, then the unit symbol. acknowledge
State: 29.37 kWh
